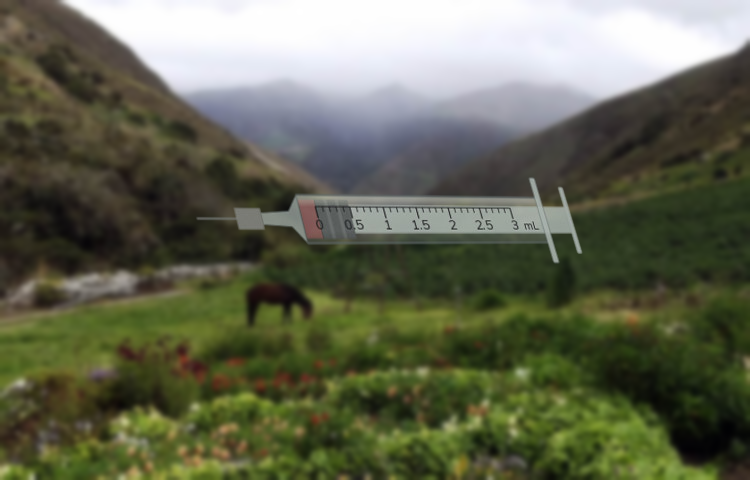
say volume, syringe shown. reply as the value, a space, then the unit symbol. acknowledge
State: 0 mL
